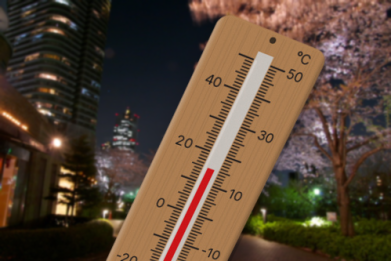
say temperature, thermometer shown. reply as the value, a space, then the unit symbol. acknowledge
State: 15 °C
